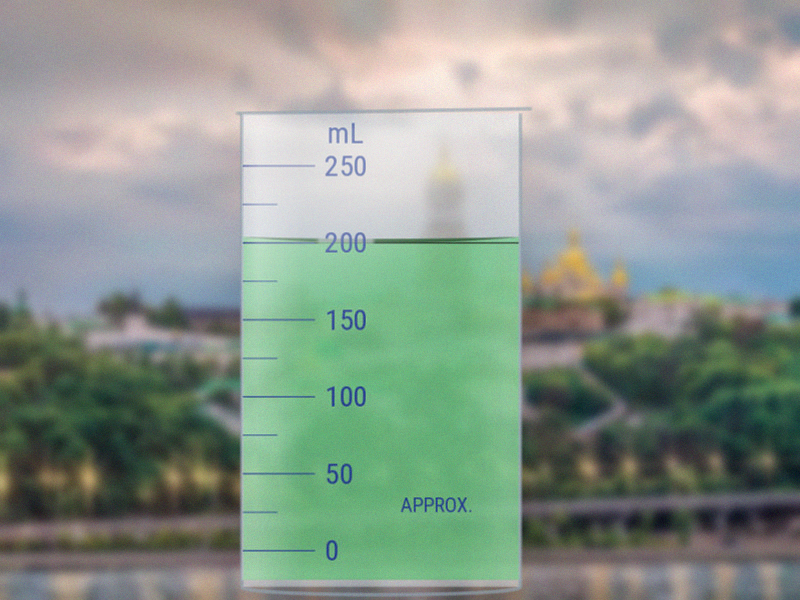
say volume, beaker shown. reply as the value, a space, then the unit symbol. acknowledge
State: 200 mL
